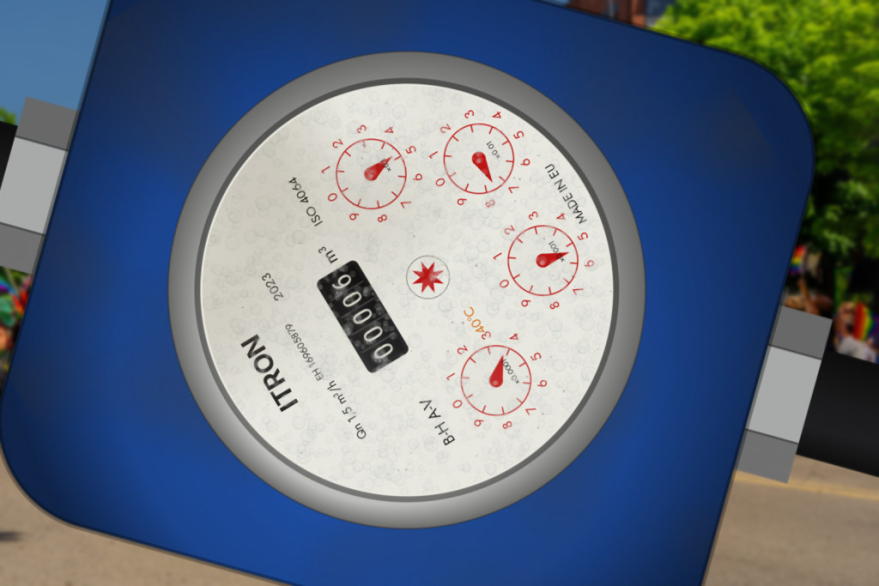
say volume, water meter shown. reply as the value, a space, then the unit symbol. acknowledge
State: 6.4753 m³
